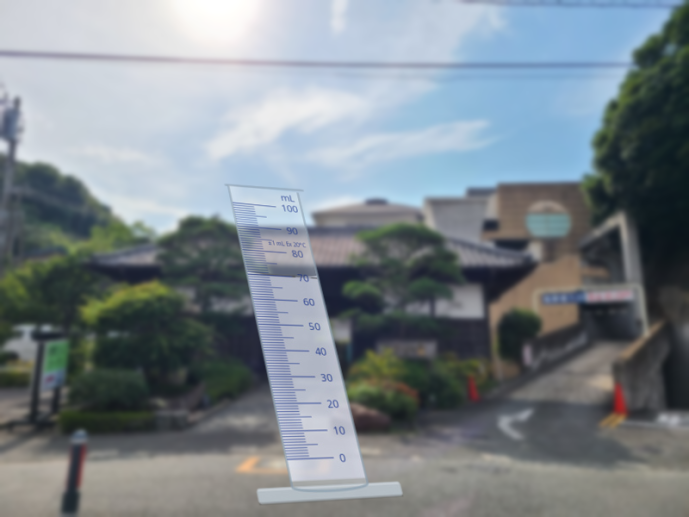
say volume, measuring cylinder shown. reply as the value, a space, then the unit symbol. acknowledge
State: 70 mL
